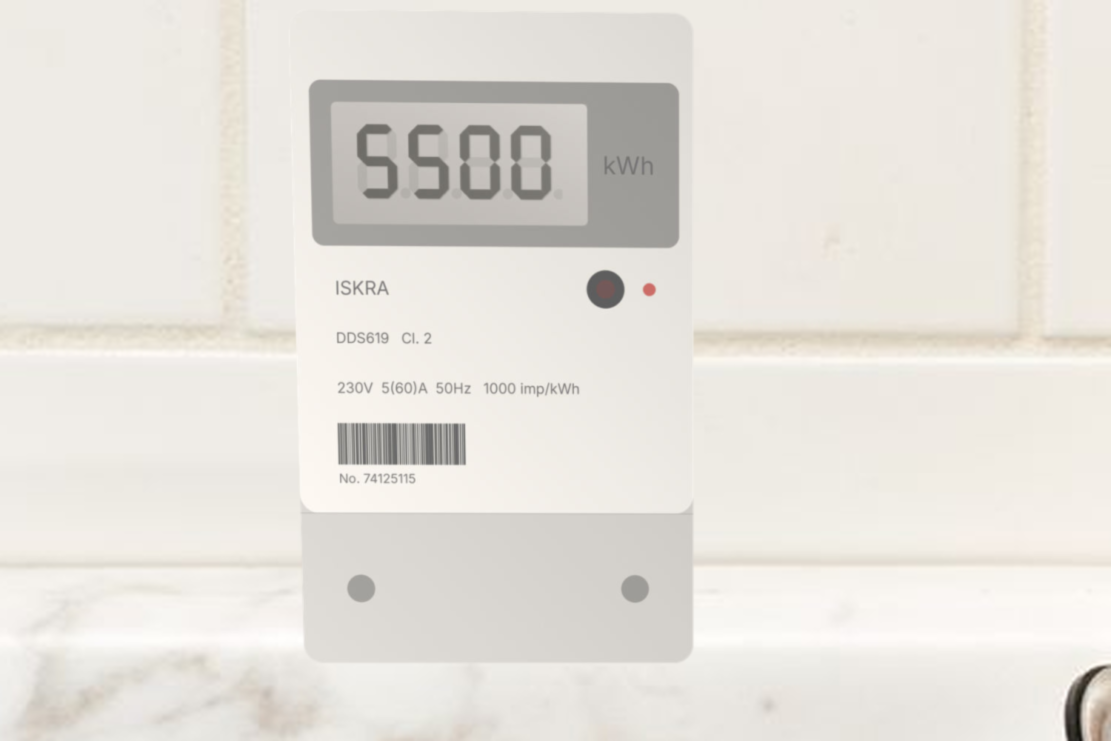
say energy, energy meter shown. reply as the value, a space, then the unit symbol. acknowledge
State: 5500 kWh
